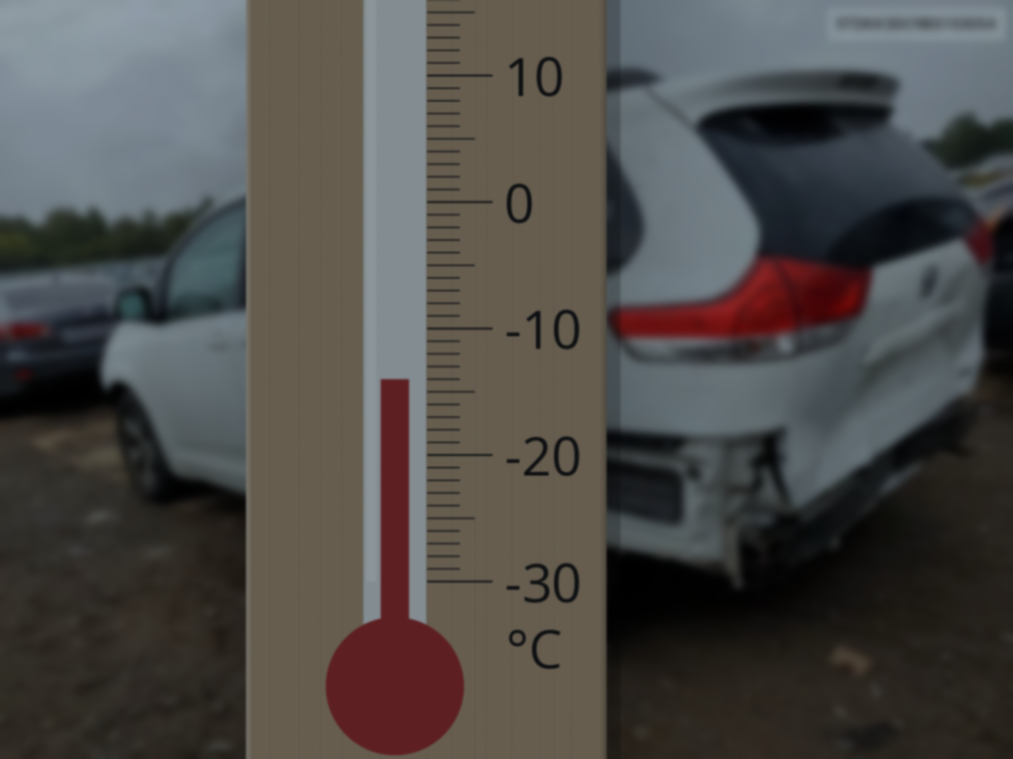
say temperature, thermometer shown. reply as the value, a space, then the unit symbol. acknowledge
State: -14 °C
